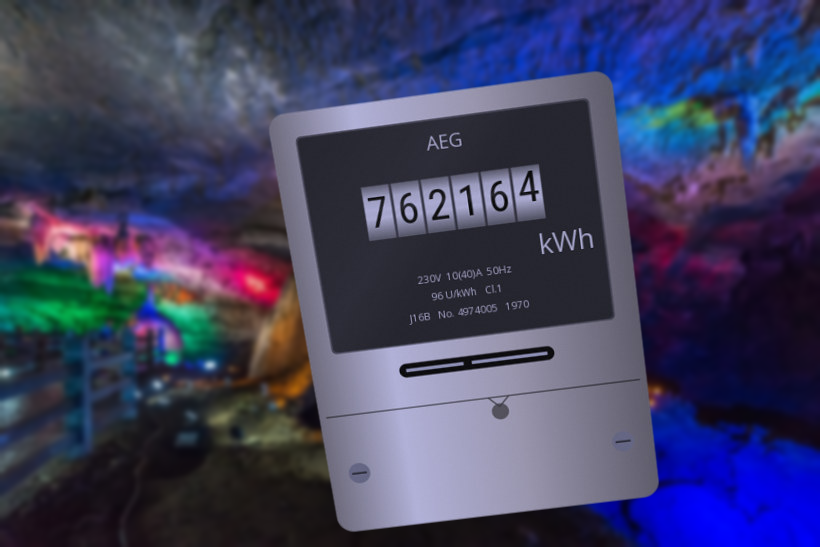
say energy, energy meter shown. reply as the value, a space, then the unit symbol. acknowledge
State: 762164 kWh
